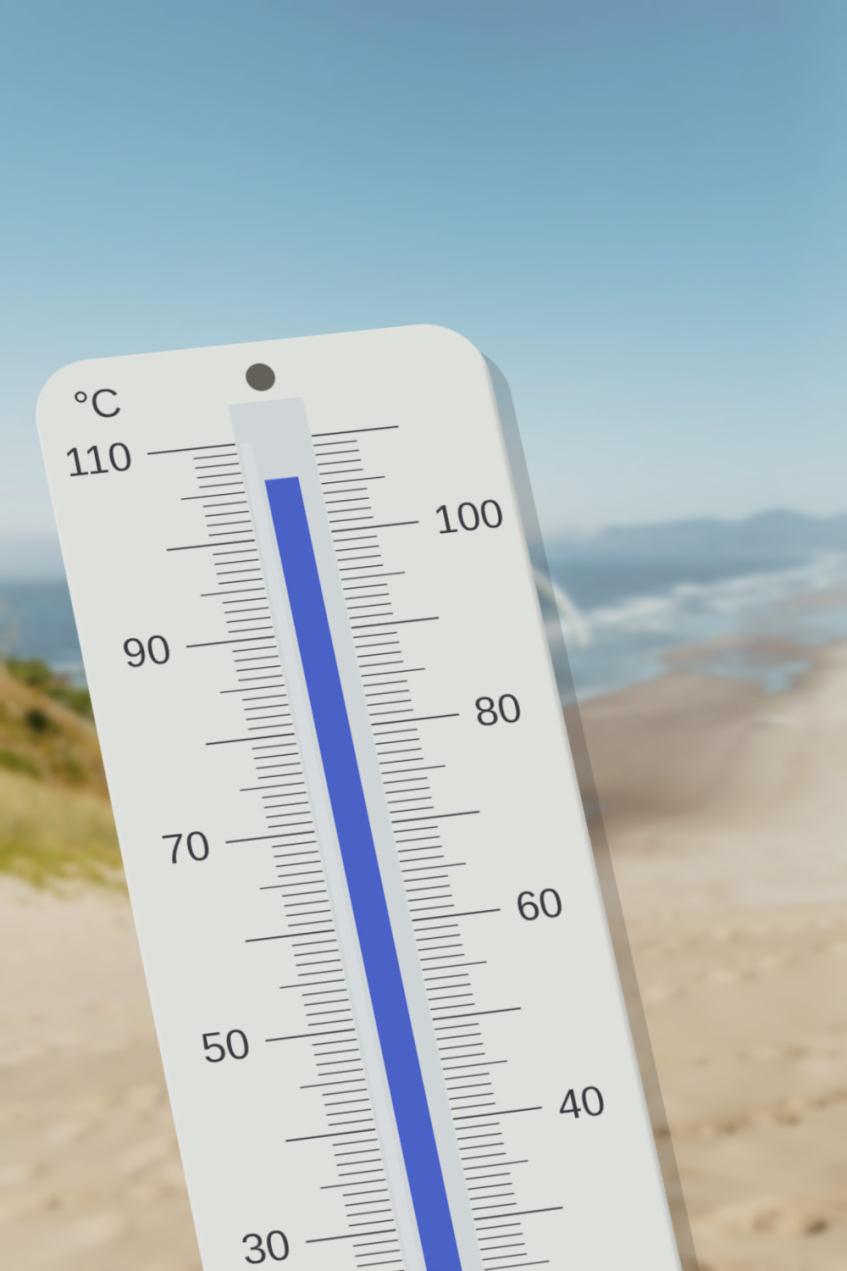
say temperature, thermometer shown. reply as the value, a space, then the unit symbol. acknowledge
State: 106 °C
